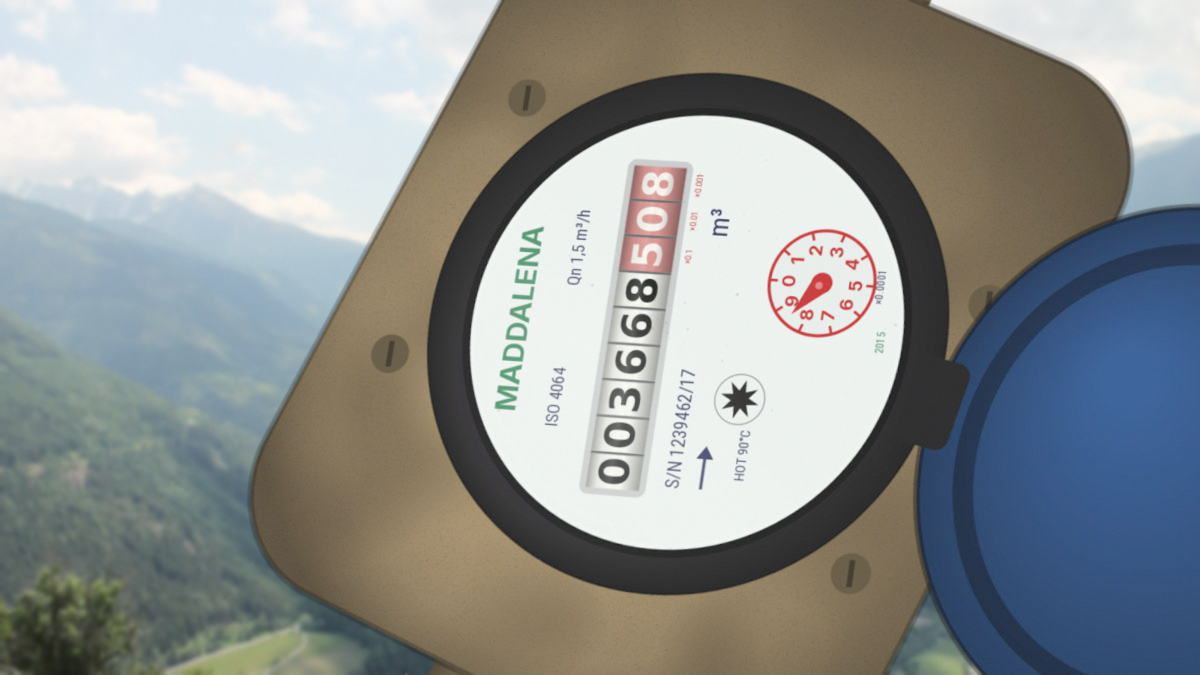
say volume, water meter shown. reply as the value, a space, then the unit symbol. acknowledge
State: 3668.5088 m³
